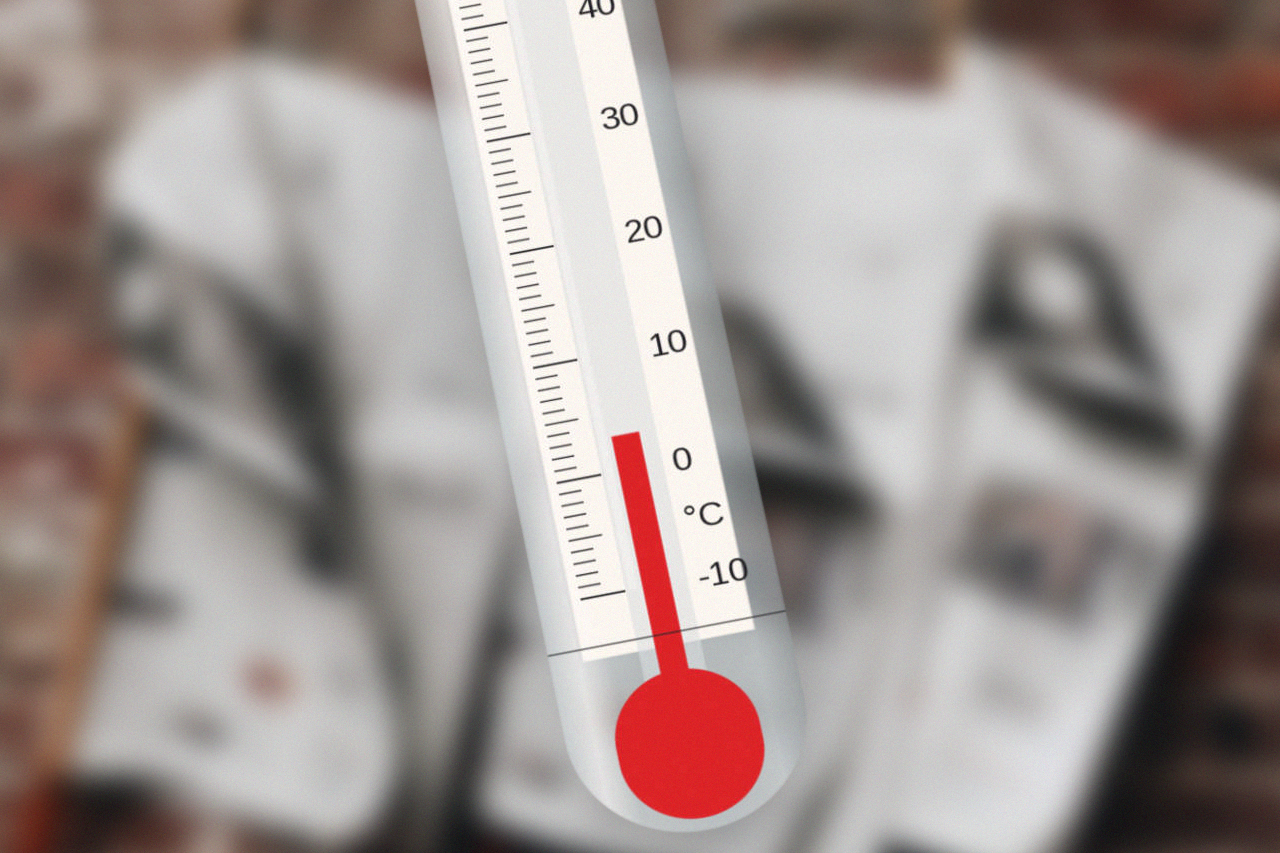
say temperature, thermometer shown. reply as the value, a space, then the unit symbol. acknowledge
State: 3 °C
